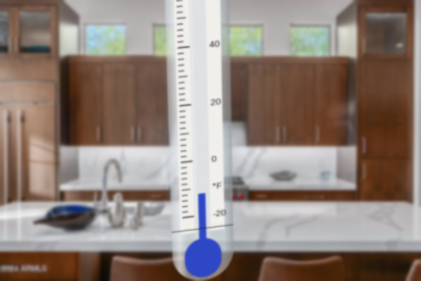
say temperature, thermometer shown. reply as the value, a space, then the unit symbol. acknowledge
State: -12 °F
